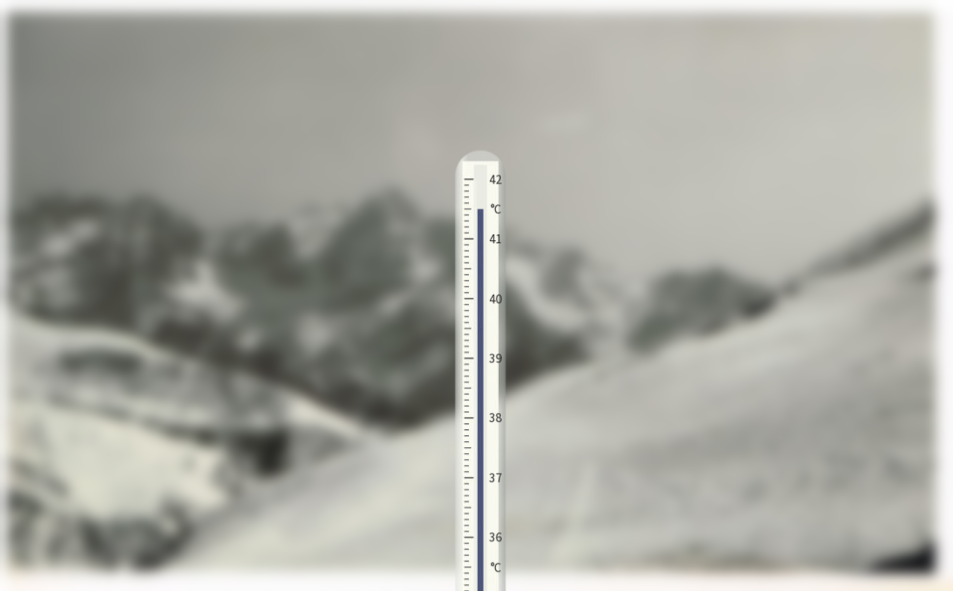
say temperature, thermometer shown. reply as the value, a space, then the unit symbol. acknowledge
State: 41.5 °C
